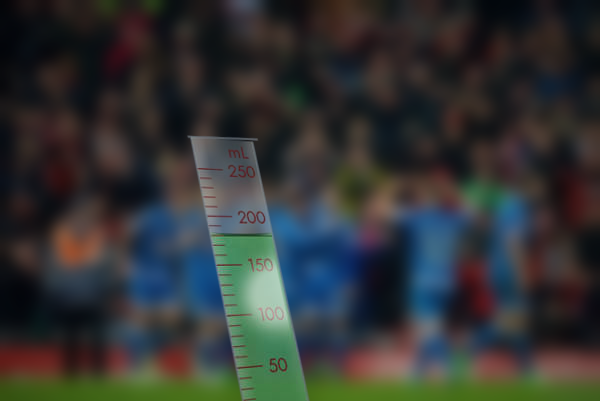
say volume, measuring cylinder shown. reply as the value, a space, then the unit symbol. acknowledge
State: 180 mL
